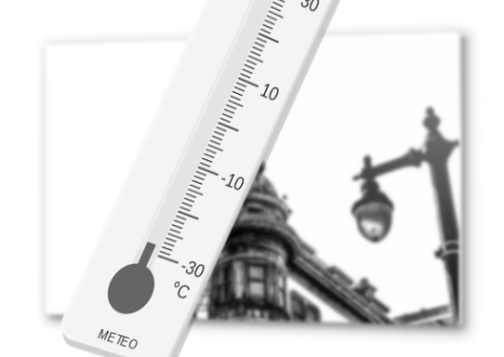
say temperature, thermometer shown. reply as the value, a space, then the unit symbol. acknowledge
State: -28 °C
